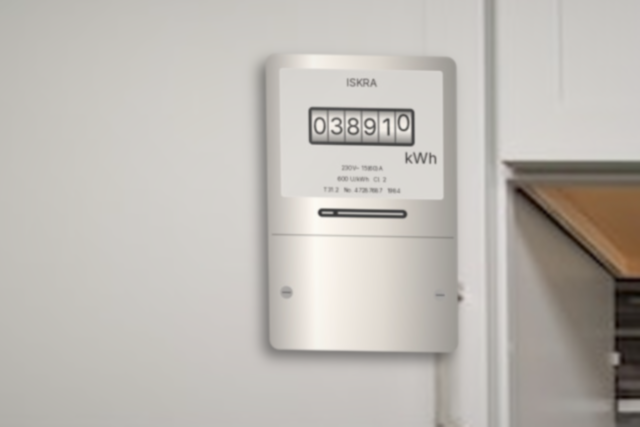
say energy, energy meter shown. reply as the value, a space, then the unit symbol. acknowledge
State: 38910 kWh
